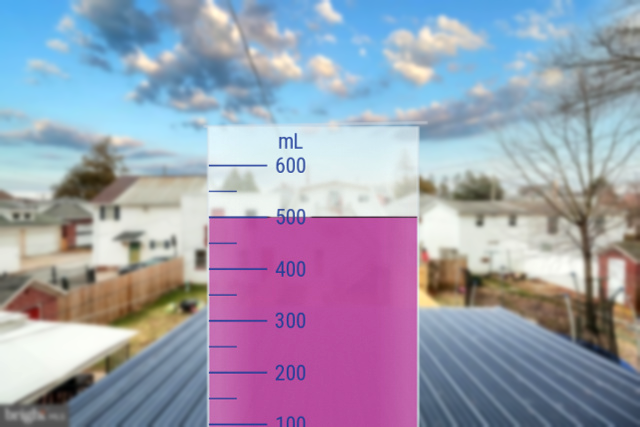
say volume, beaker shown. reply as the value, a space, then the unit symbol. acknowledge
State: 500 mL
